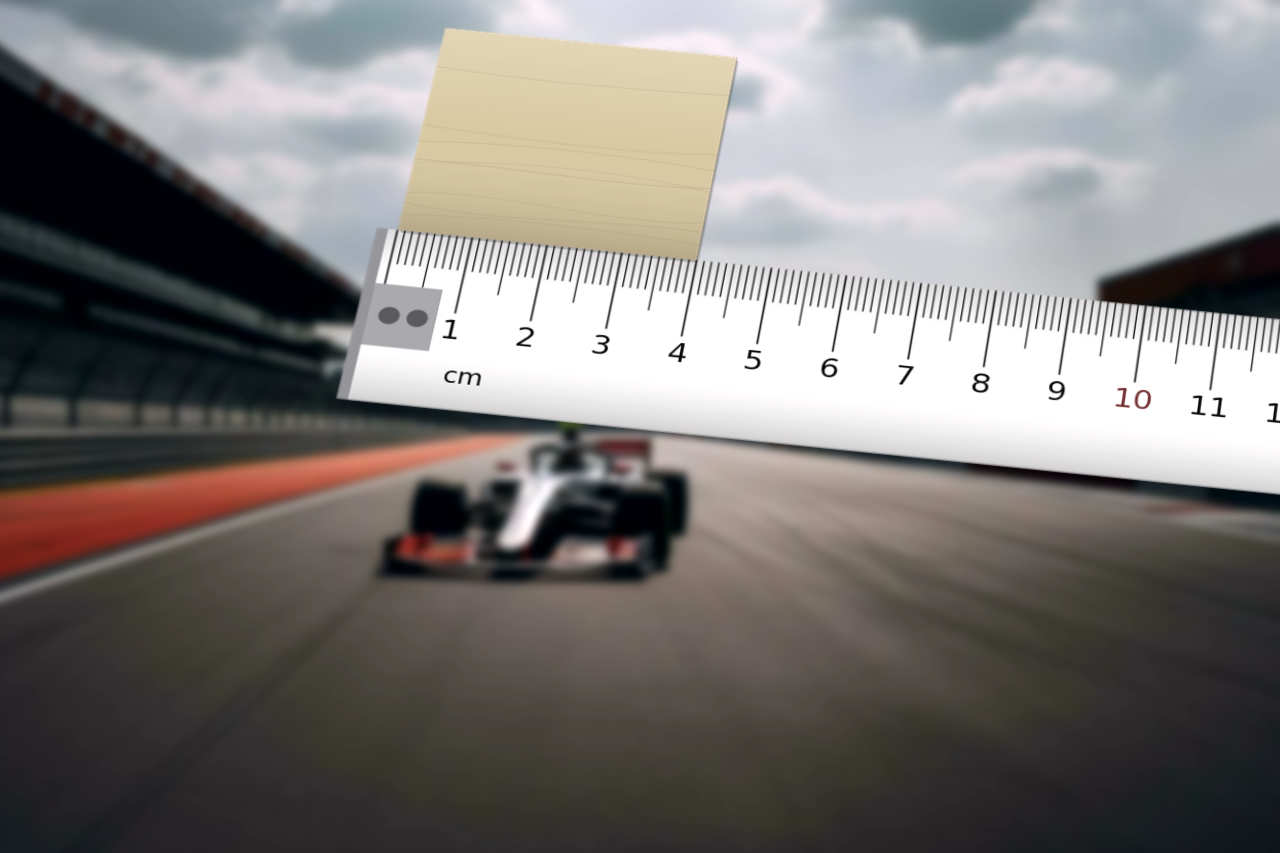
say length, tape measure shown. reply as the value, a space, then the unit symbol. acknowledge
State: 4 cm
